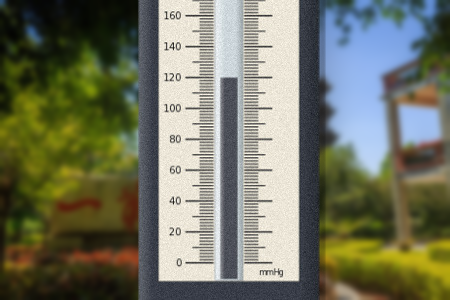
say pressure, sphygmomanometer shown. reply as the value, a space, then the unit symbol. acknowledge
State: 120 mmHg
